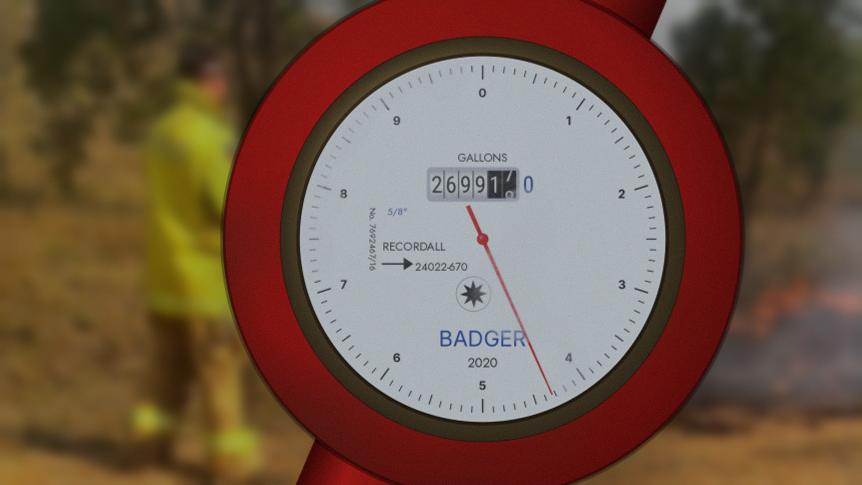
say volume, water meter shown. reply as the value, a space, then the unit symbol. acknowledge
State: 2699174.3 gal
